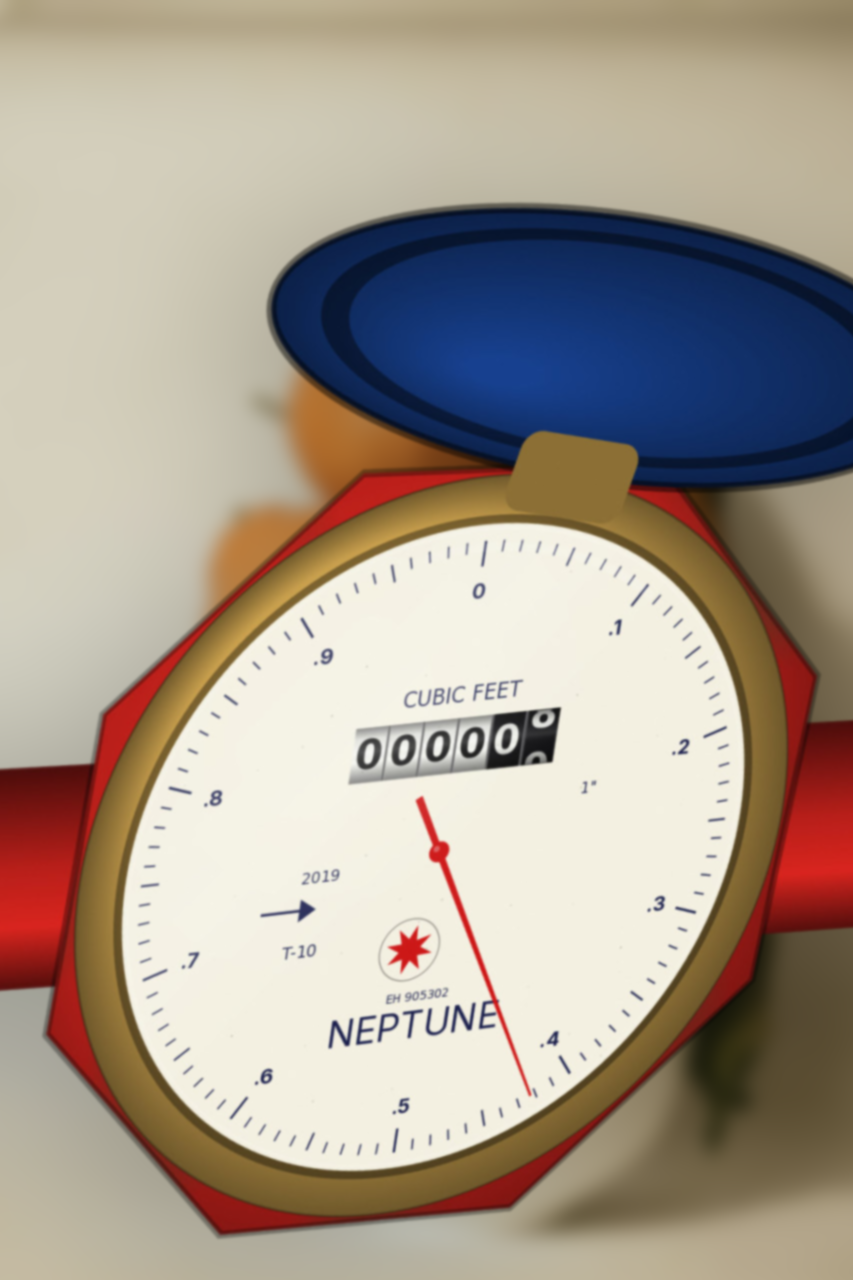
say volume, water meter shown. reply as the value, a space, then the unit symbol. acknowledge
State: 8.42 ft³
